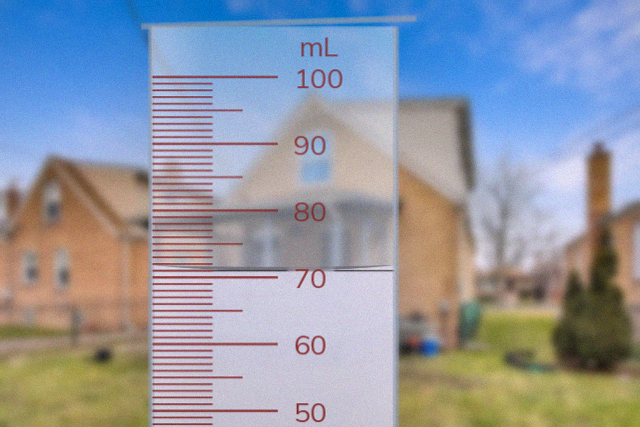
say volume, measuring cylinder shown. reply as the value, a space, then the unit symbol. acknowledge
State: 71 mL
